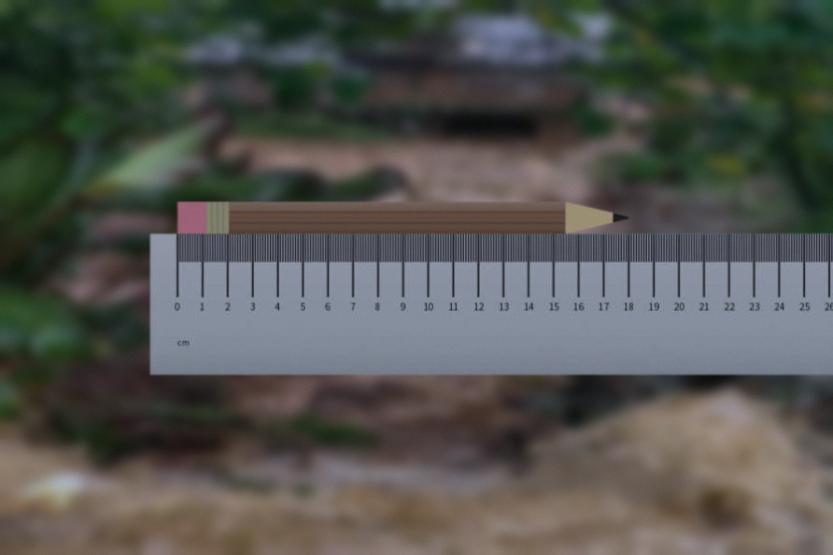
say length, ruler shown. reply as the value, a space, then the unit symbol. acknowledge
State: 18 cm
